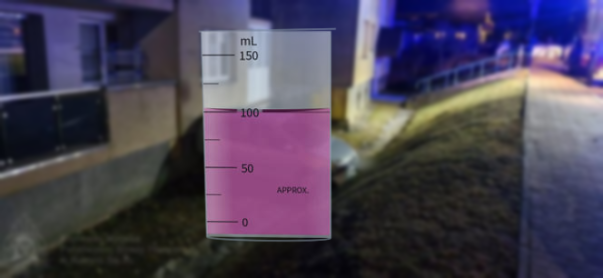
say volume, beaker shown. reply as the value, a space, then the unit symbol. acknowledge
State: 100 mL
